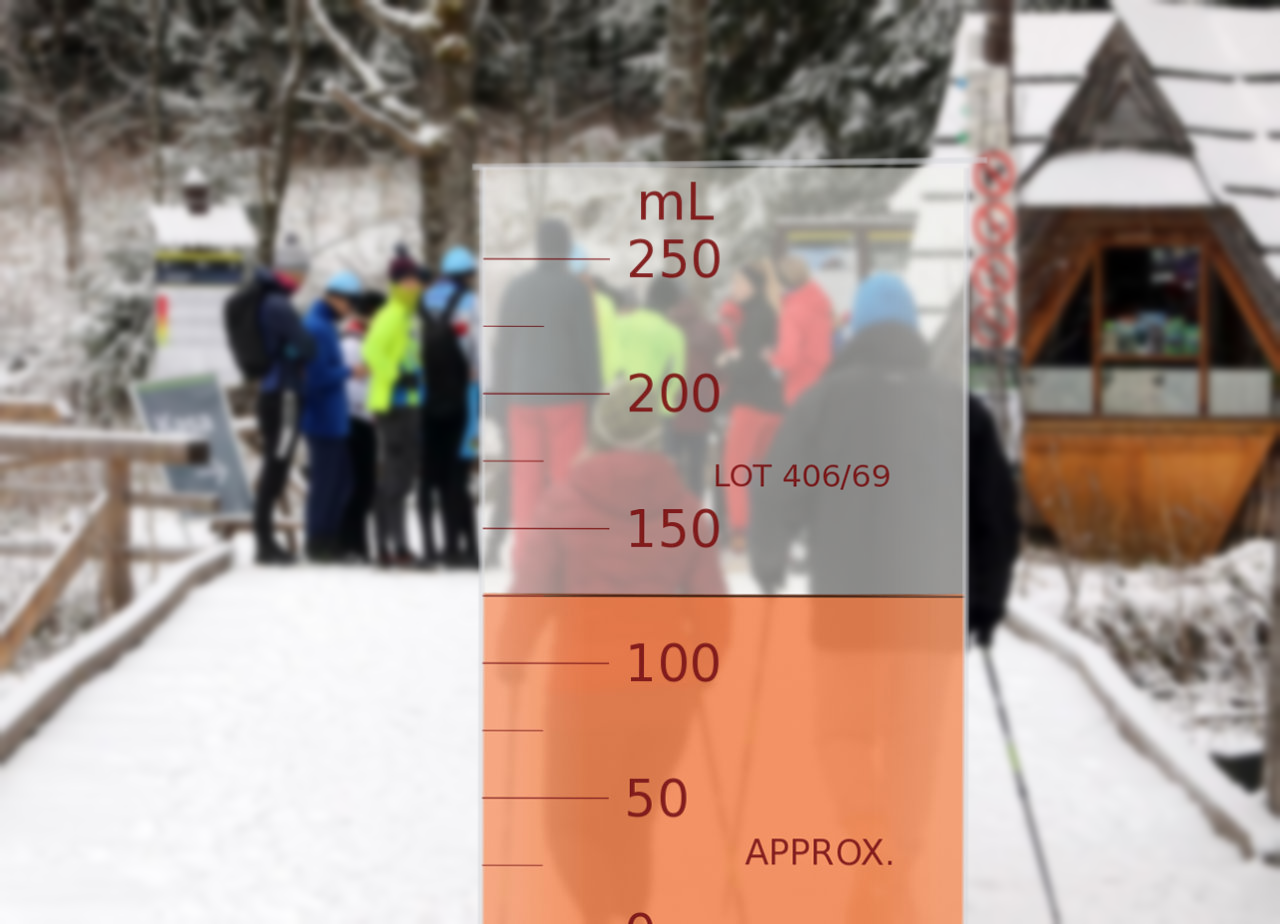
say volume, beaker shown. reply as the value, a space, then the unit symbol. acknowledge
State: 125 mL
